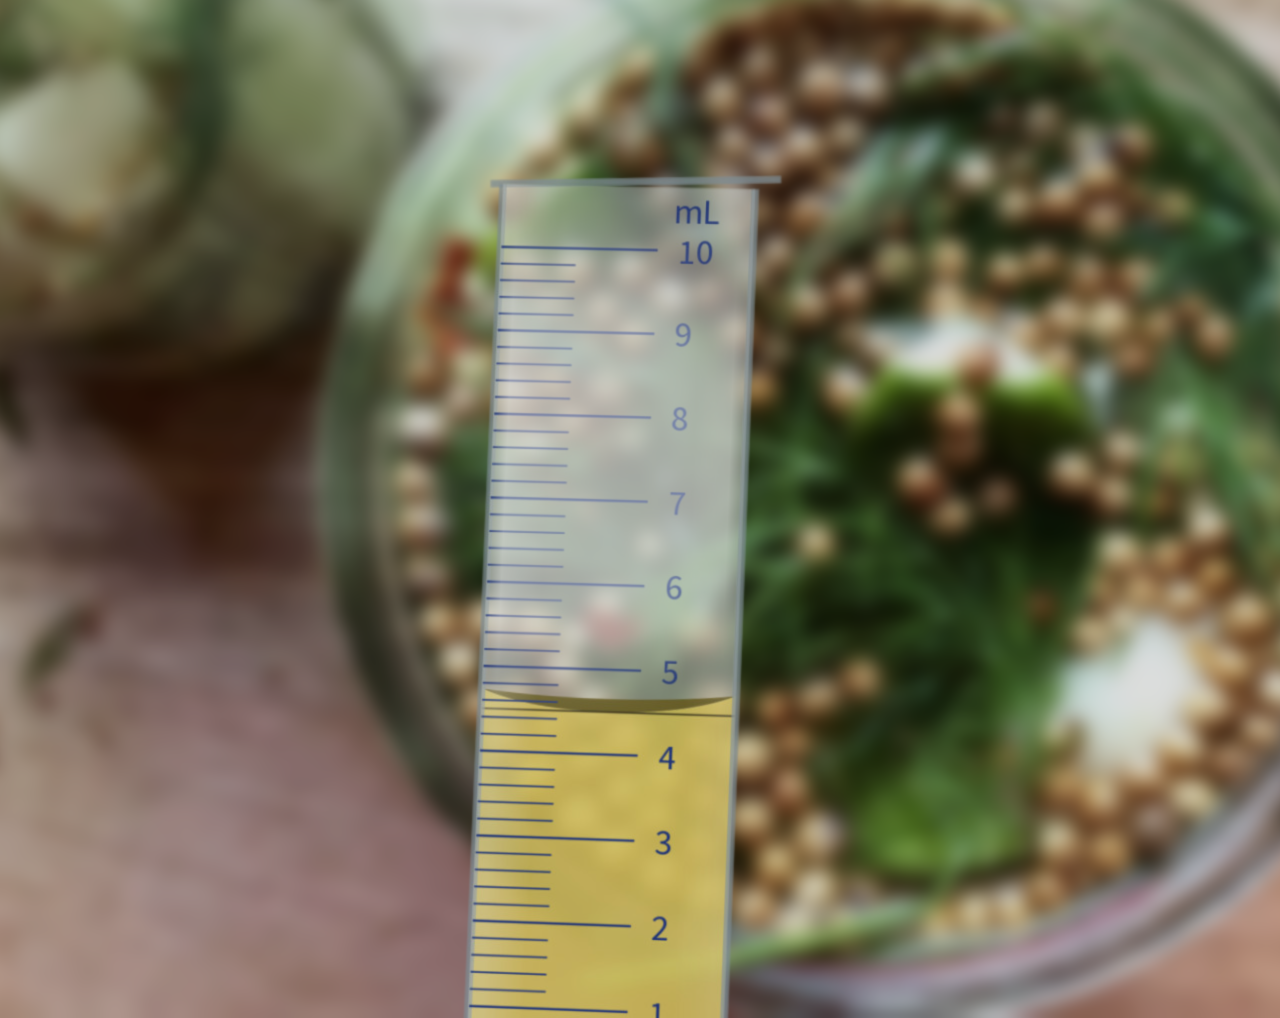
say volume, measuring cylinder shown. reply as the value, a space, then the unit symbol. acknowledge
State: 4.5 mL
